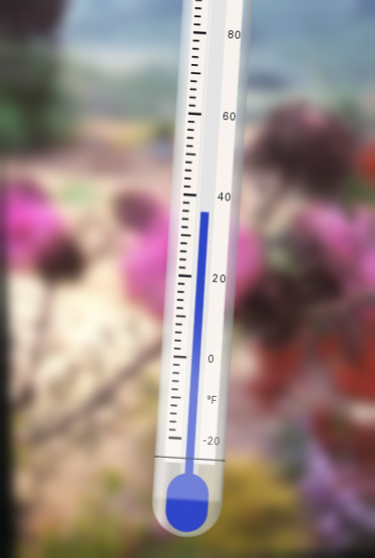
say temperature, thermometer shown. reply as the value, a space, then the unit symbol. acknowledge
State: 36 °F
